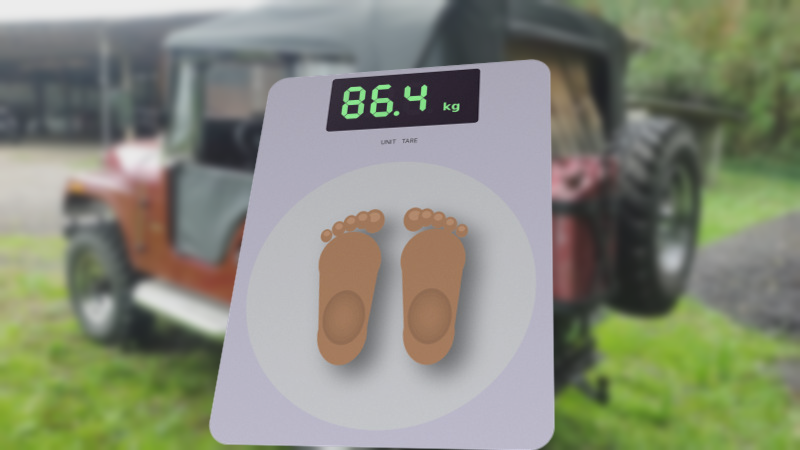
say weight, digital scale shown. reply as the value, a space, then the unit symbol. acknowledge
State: 86.4 kg
